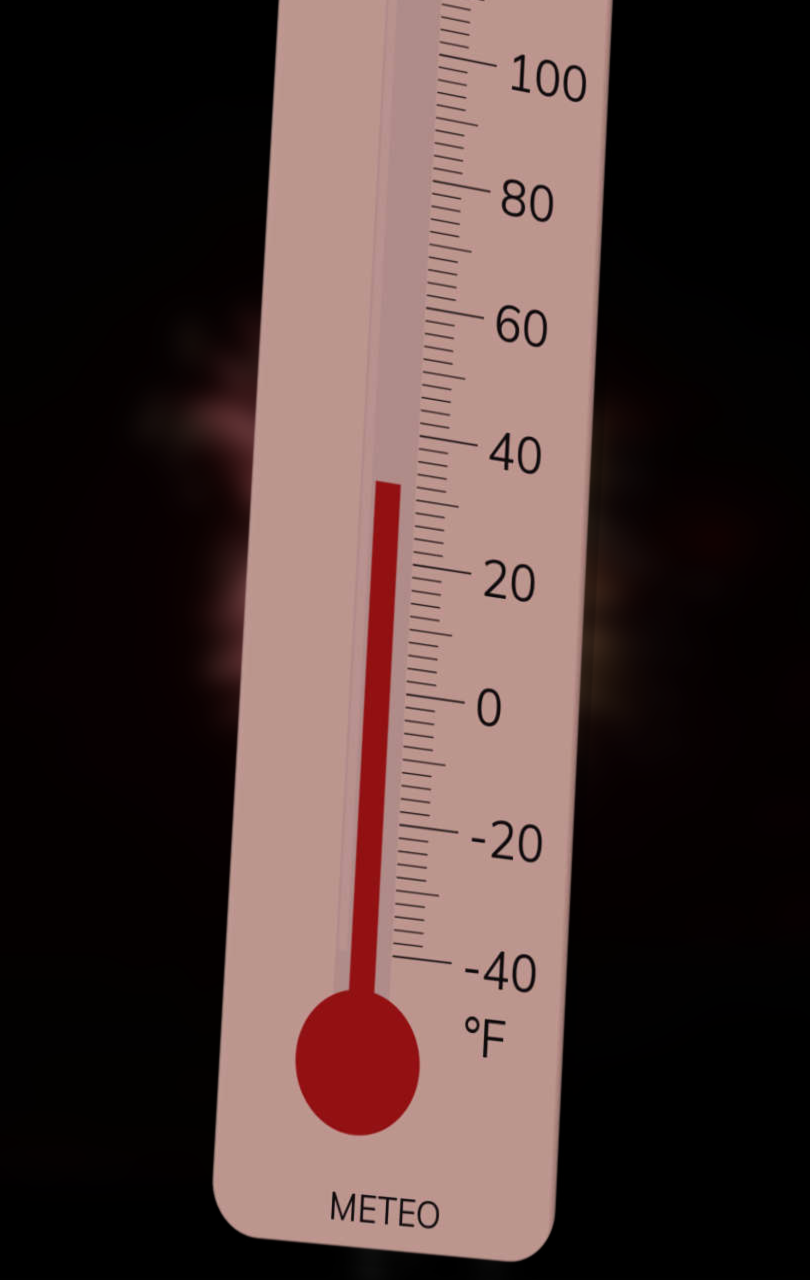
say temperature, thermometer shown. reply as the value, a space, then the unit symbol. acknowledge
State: 32 °F
